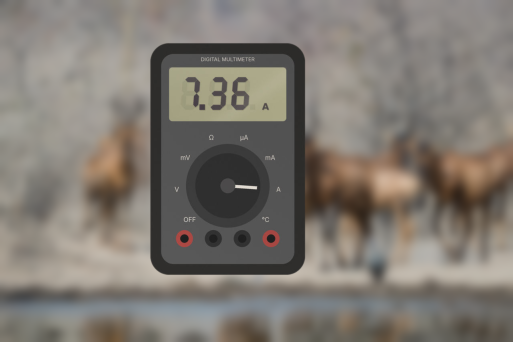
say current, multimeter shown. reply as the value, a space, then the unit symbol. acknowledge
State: 7.36 A
